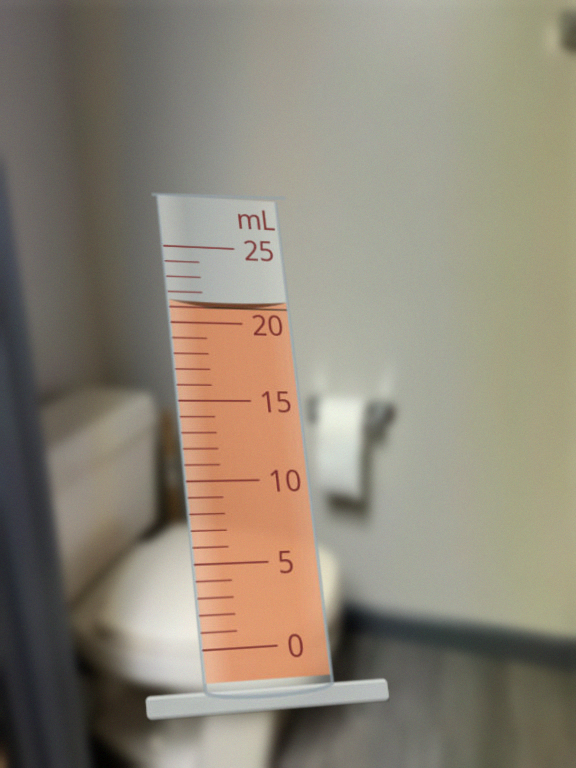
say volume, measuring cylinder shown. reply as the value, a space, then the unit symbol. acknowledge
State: 21 mL
